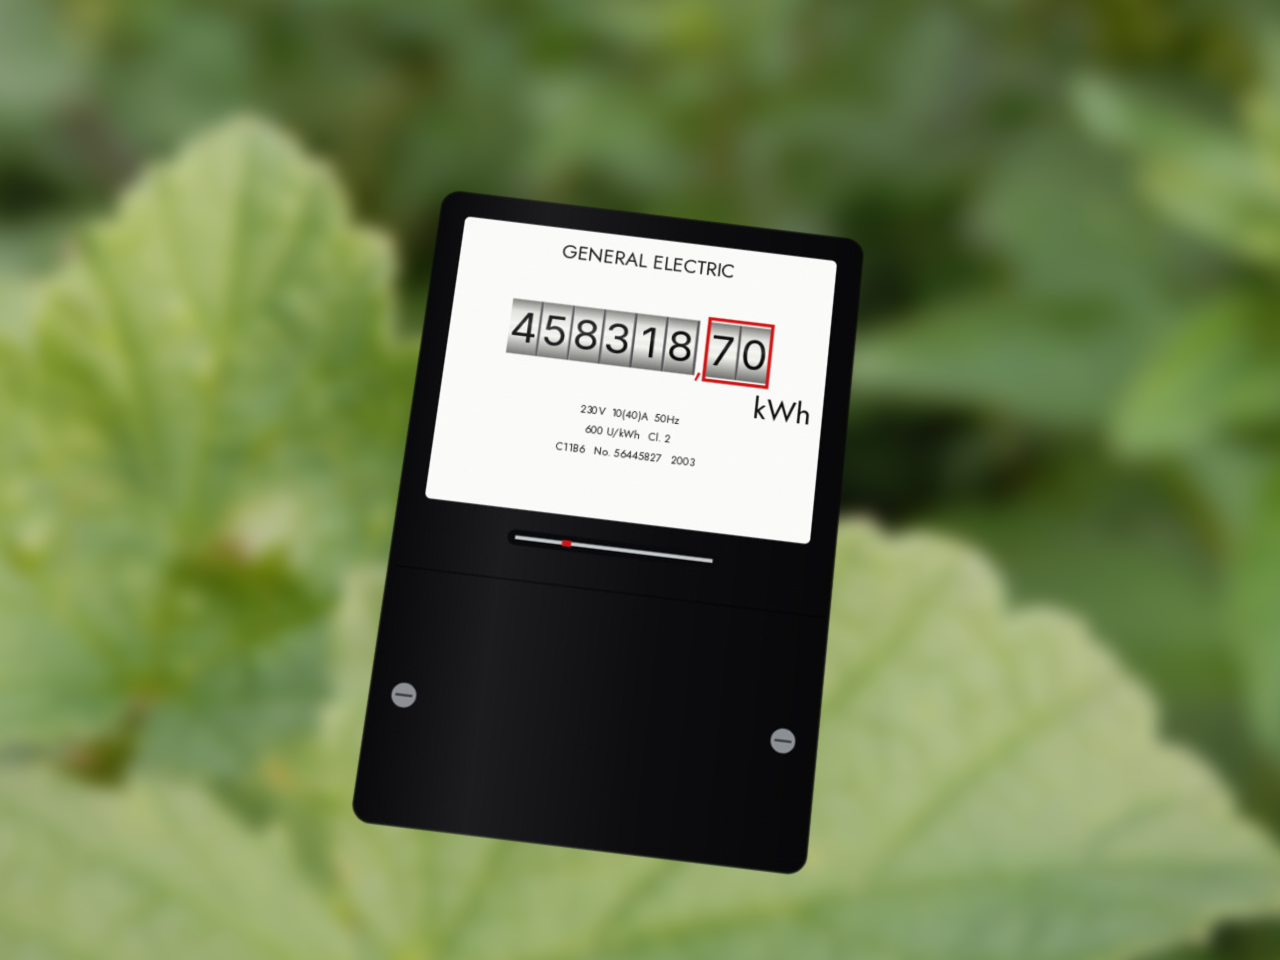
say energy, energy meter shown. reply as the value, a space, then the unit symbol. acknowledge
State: 458318.70 kWh
